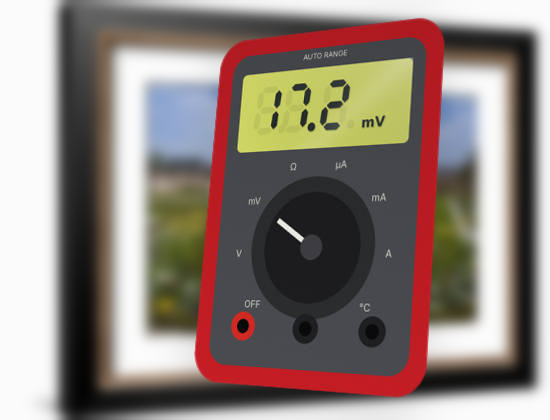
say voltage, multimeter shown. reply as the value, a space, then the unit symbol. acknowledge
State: 17.2 mV
